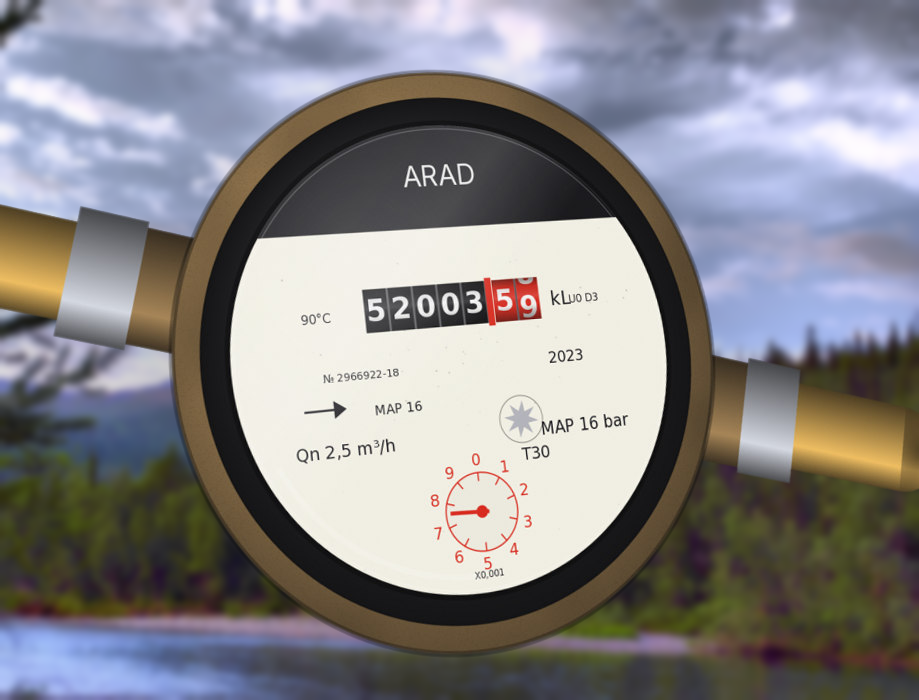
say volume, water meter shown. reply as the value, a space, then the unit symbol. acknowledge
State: 52003.587 kL
